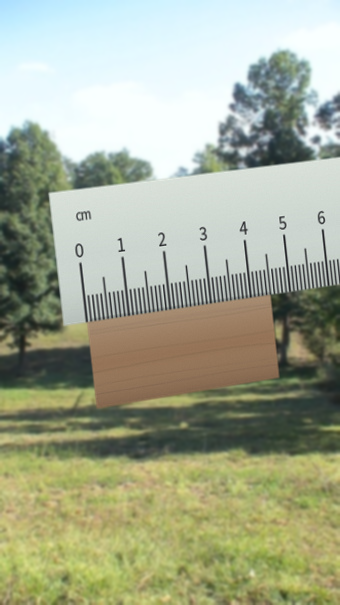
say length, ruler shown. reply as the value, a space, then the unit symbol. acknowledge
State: 4.5 cm
